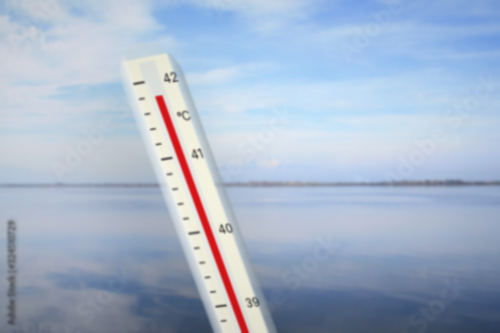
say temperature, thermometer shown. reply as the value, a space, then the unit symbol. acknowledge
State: 41.8 °C
